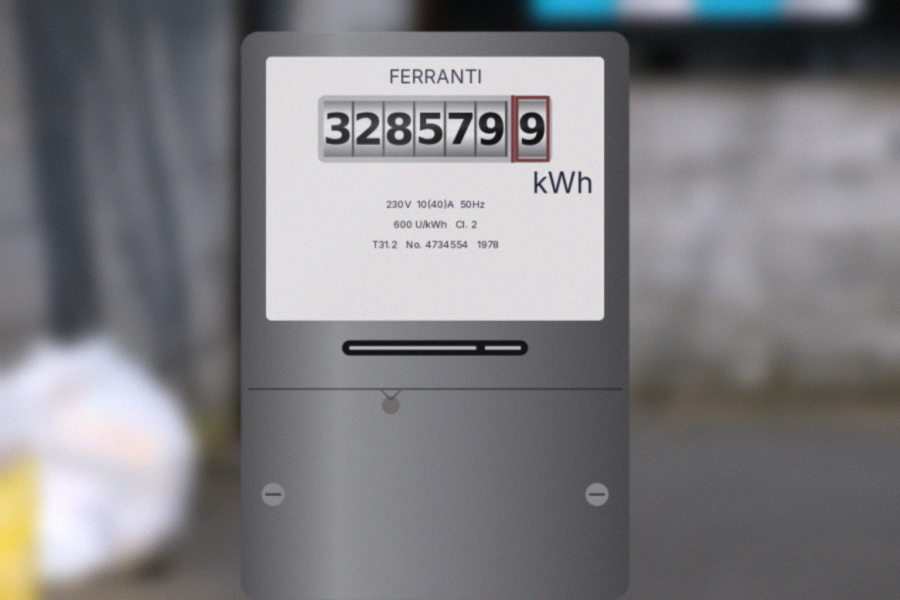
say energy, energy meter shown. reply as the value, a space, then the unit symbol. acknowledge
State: 328579.9 kWh
